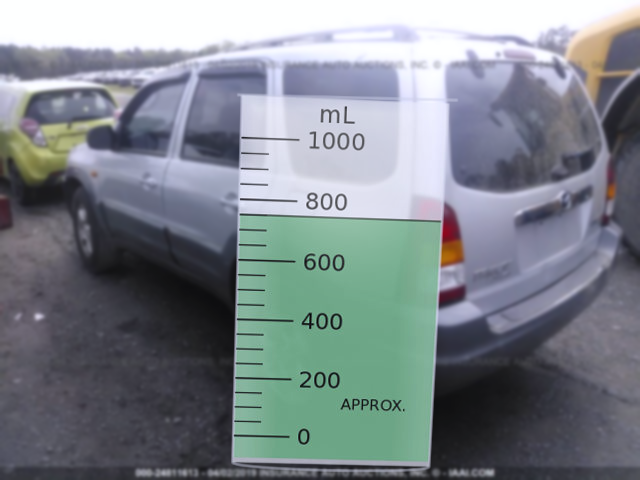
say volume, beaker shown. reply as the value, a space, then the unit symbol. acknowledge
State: 750 mL
